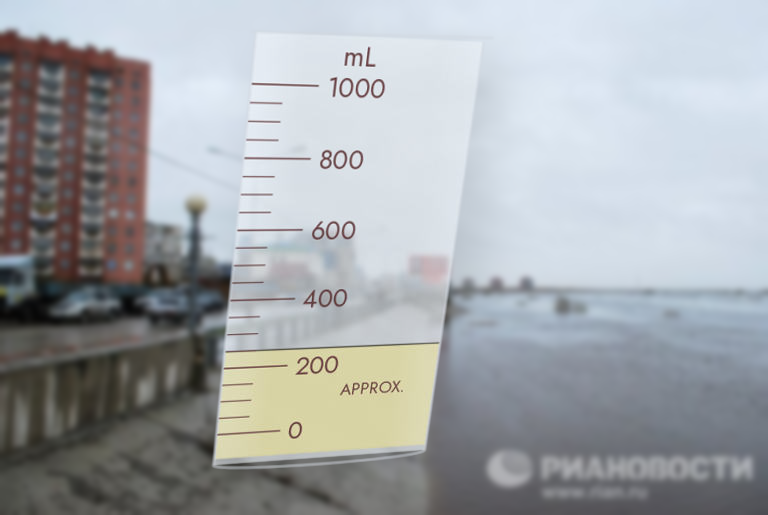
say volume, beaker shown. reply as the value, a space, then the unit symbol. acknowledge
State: 250 mL
